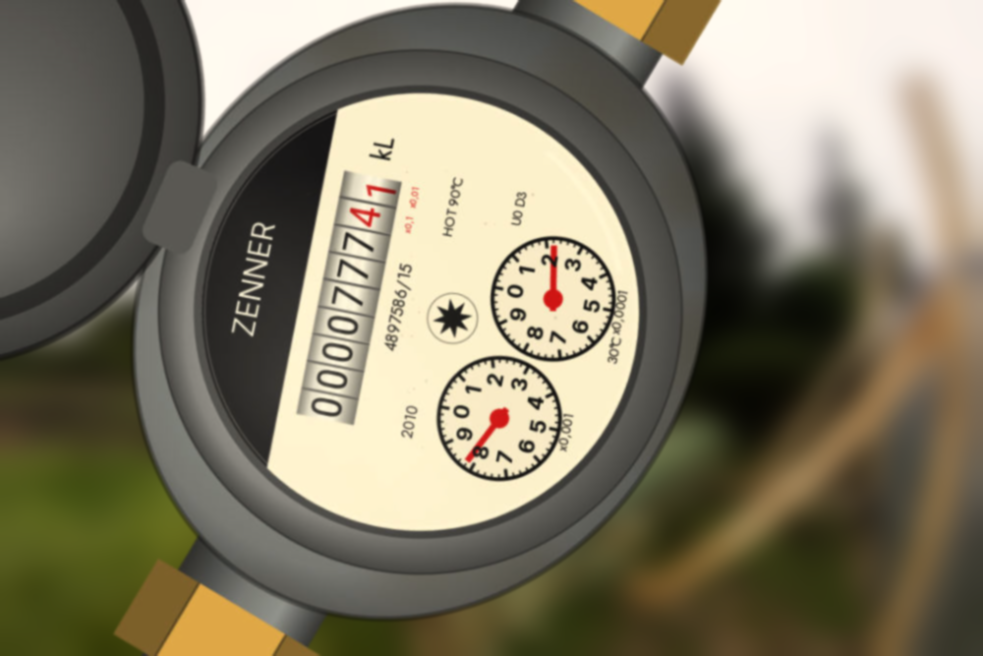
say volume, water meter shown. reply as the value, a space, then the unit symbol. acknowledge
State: 777.4082 kL
